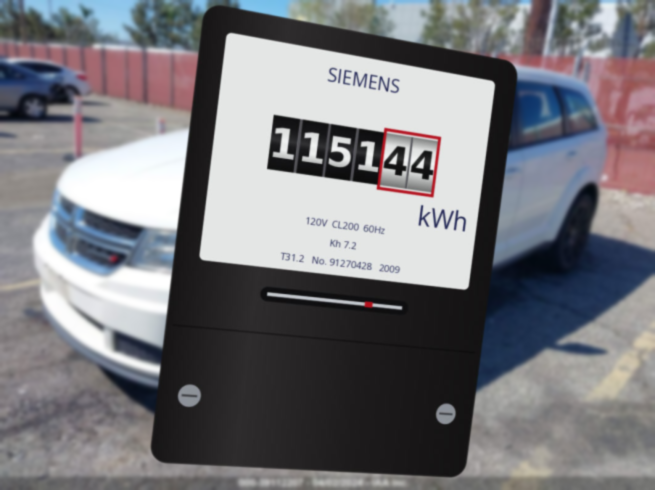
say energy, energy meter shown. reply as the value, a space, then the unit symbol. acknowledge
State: 1151.44 kWh
